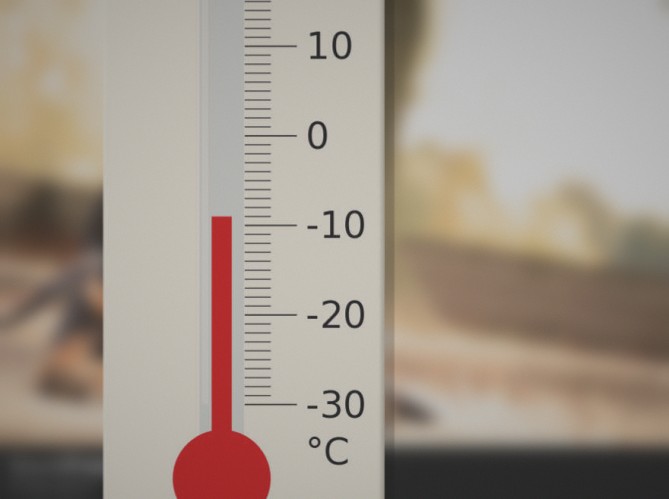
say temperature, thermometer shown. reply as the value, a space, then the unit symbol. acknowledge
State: -9 °C
